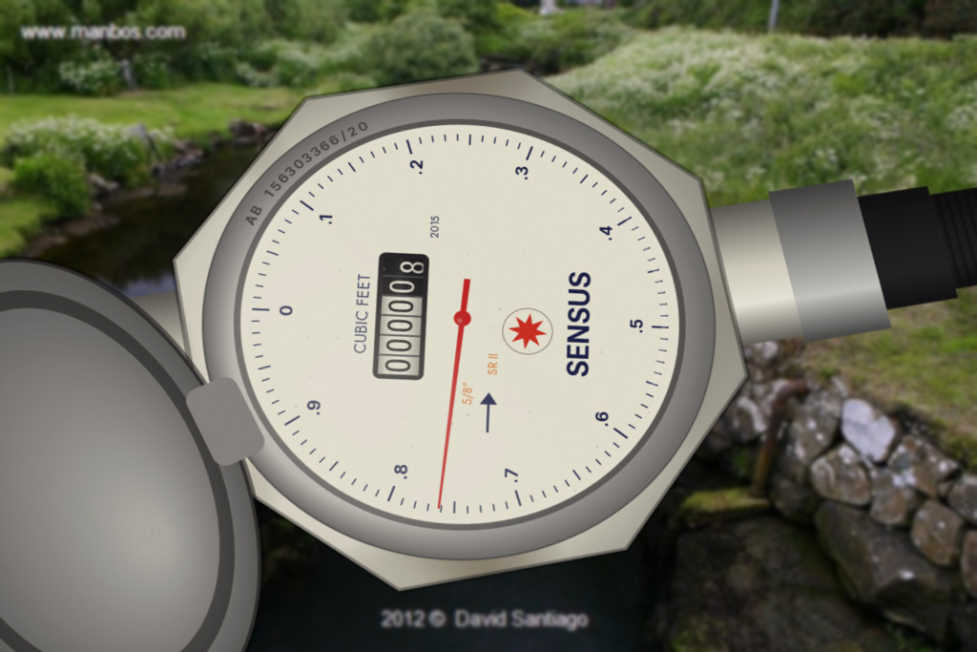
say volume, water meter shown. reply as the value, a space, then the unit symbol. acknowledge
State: 7.76 ft³
